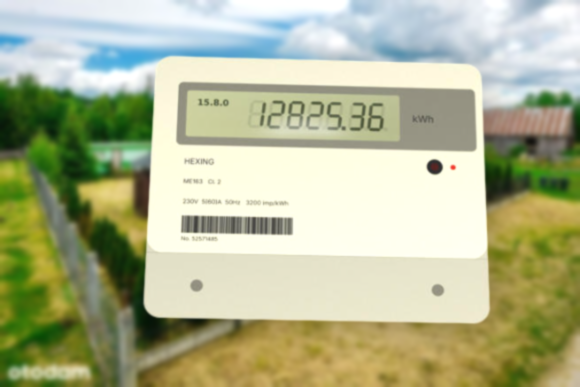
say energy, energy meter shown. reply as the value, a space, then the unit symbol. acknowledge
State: 12825.36 kWh
